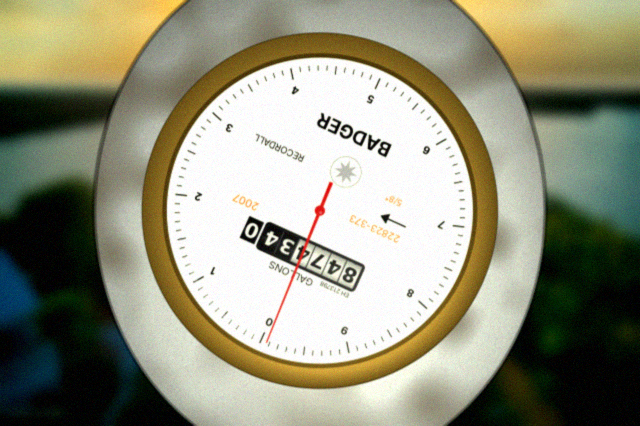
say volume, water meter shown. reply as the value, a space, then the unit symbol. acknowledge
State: 8474339.9 gal
